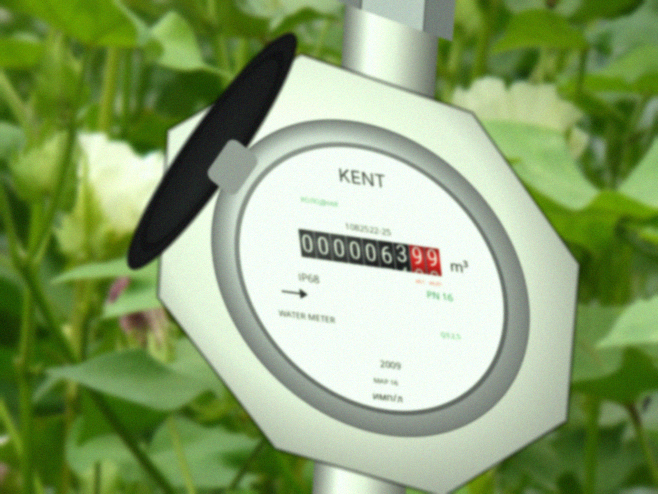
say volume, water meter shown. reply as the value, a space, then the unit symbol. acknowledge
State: 63.99 m³
